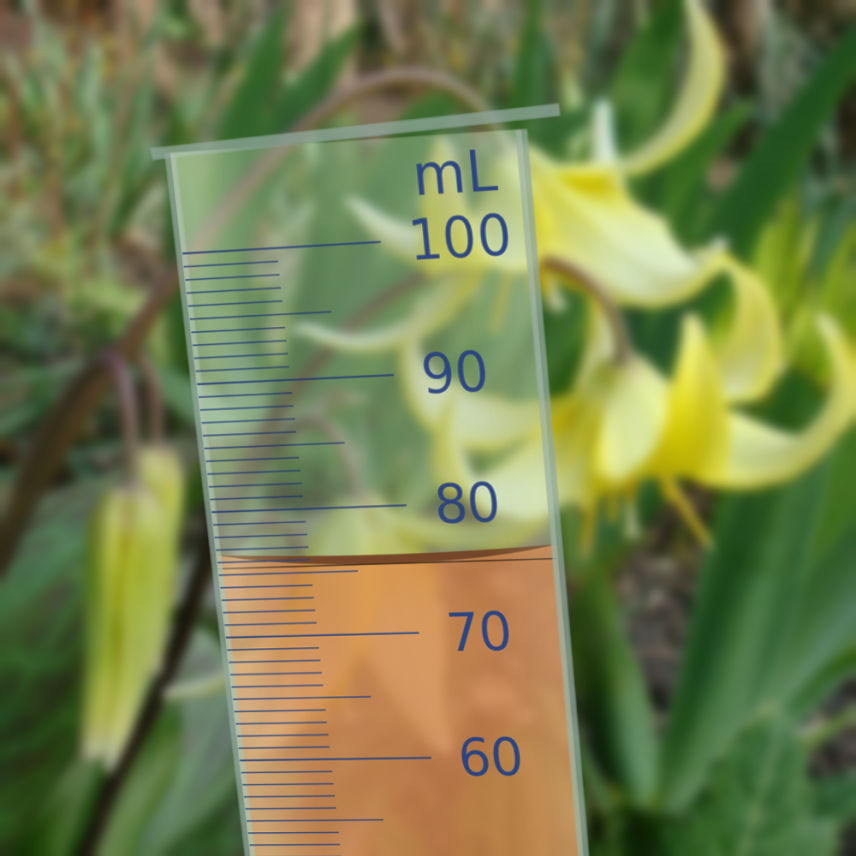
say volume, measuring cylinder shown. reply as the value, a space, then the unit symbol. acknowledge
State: 75.5 mL
